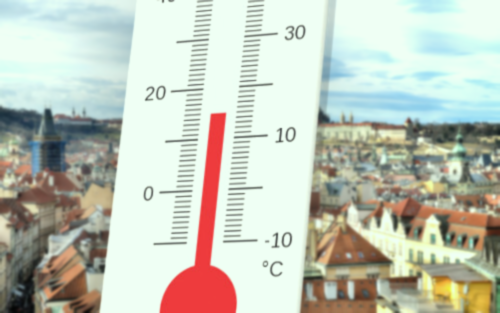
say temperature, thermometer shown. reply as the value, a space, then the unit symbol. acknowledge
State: 15 °C
